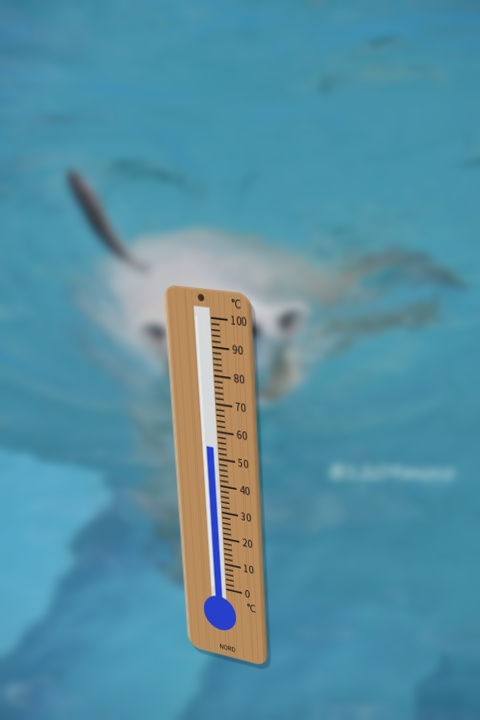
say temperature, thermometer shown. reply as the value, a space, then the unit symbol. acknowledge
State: 54 °C
